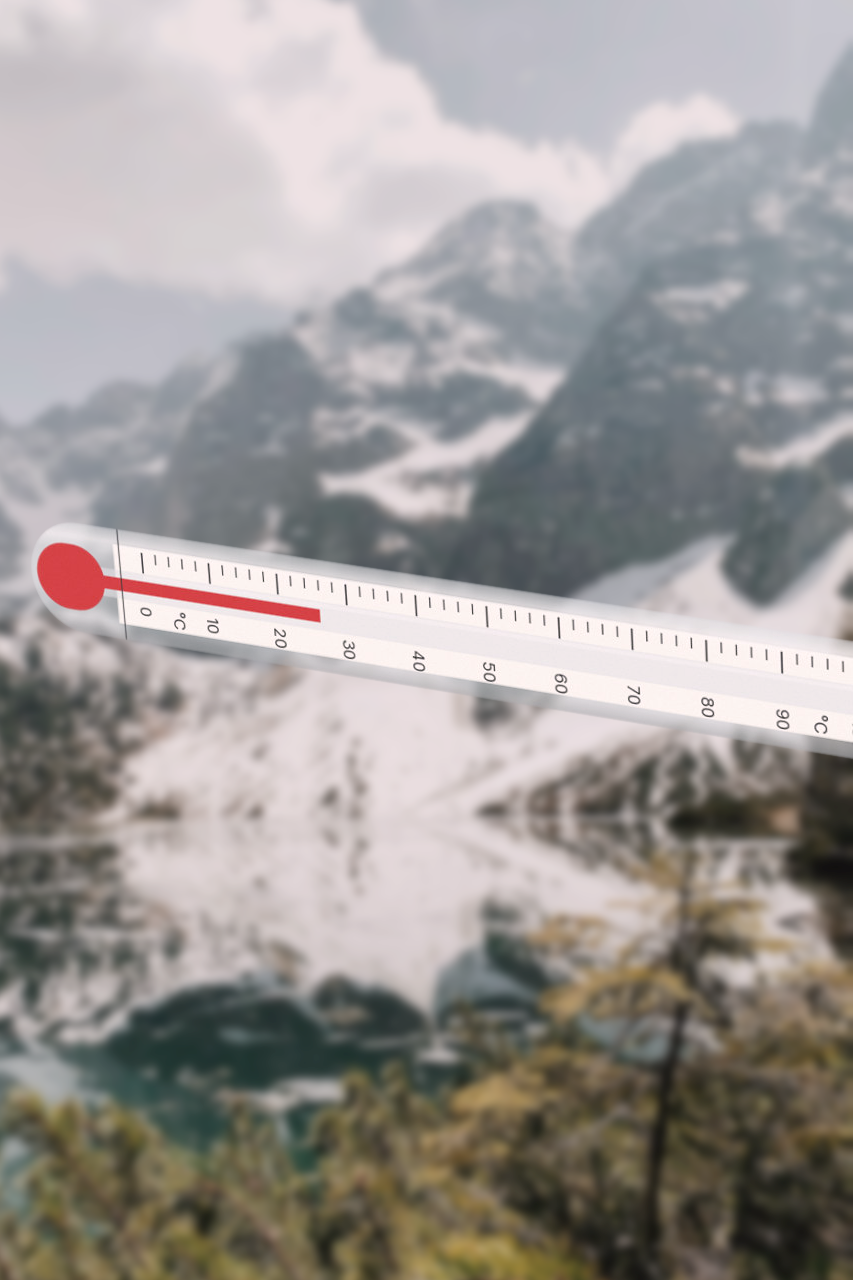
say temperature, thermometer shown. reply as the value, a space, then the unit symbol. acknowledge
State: 26 °C
